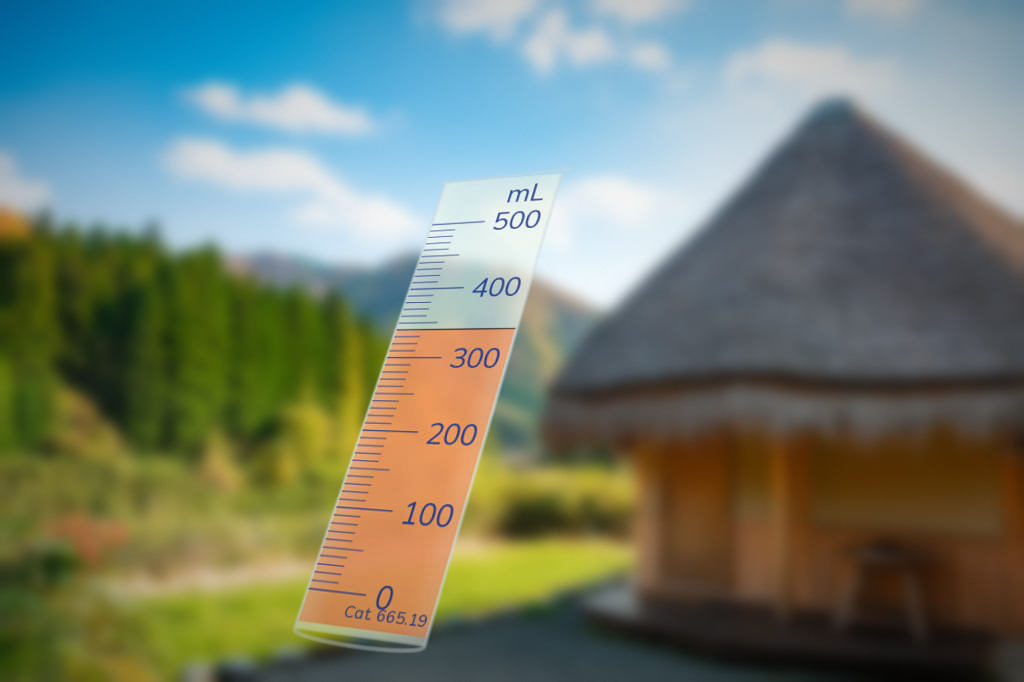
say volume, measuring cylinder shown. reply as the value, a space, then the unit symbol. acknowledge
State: 340 mL
